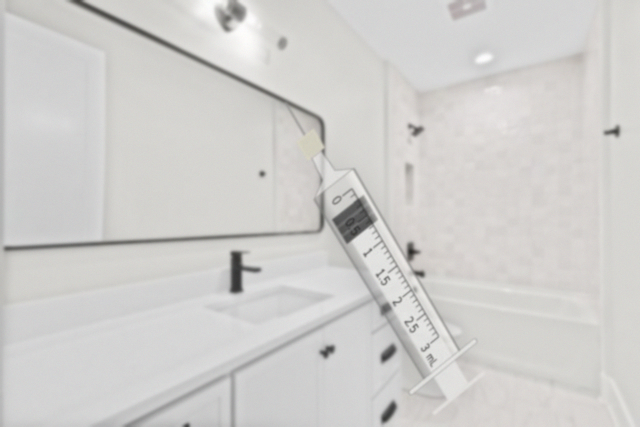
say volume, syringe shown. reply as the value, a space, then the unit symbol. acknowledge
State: 0.2 mL
